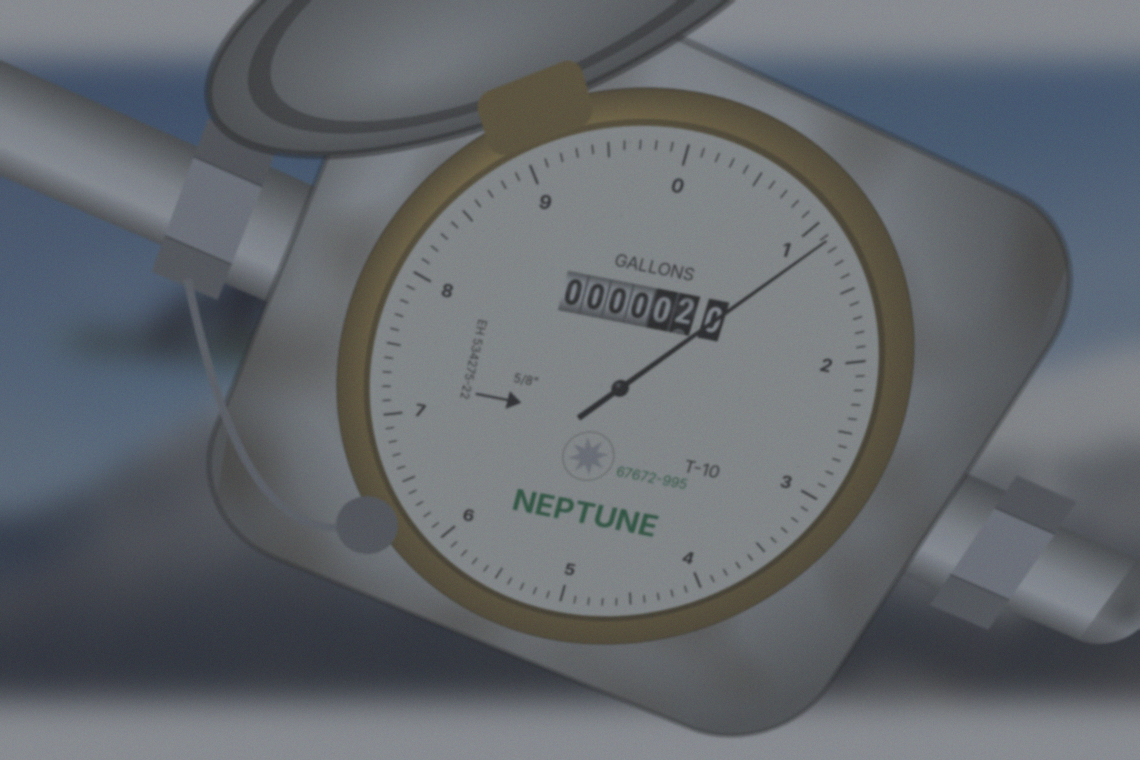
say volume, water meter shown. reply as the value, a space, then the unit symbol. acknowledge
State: 21.1 gal
